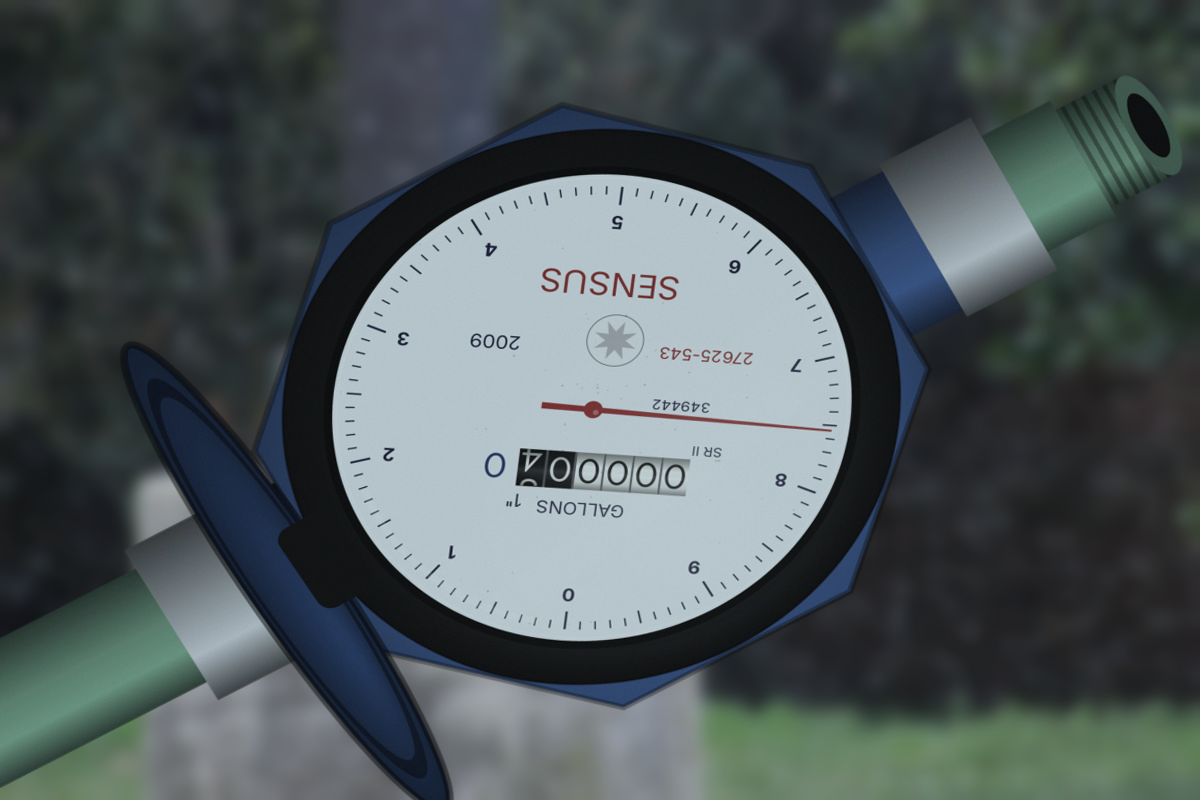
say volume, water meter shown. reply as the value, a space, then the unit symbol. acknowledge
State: 37.5 gal
